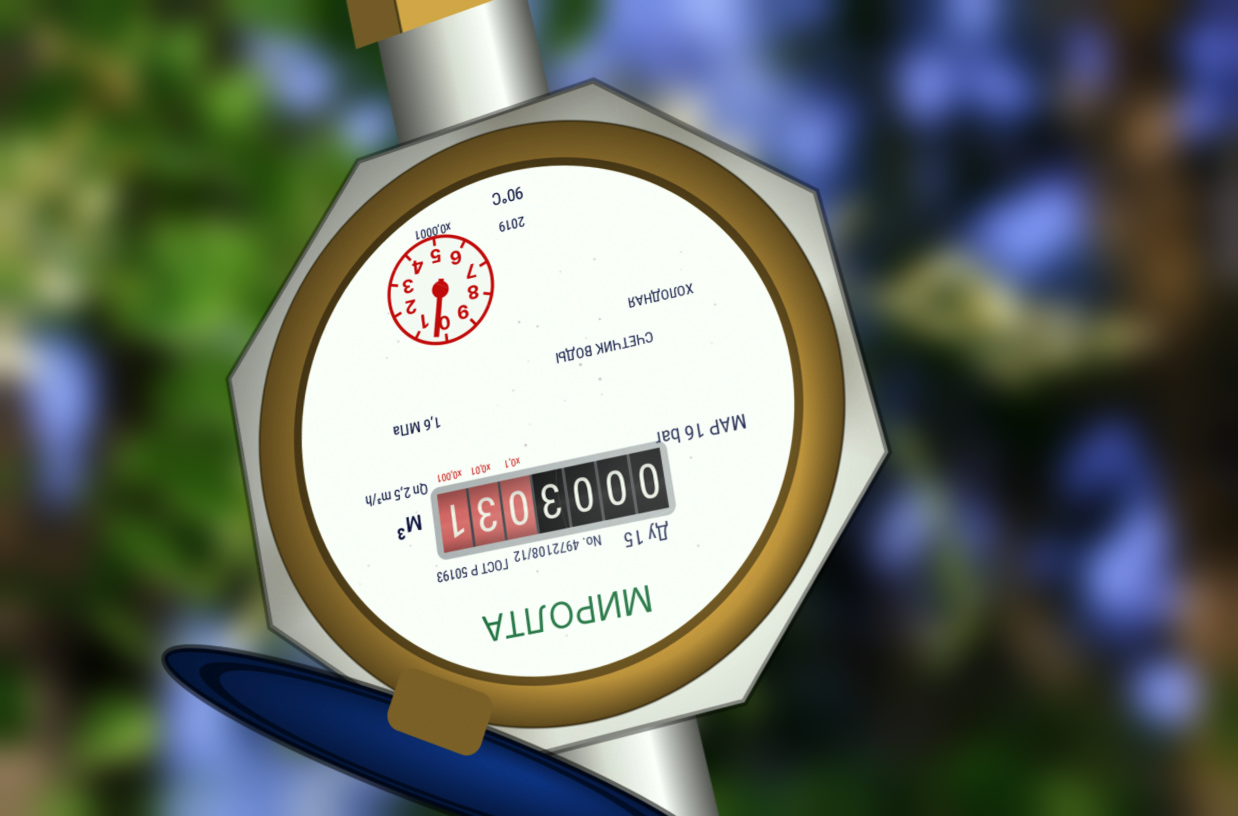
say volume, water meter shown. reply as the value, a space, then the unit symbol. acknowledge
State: 3.0310 m³
